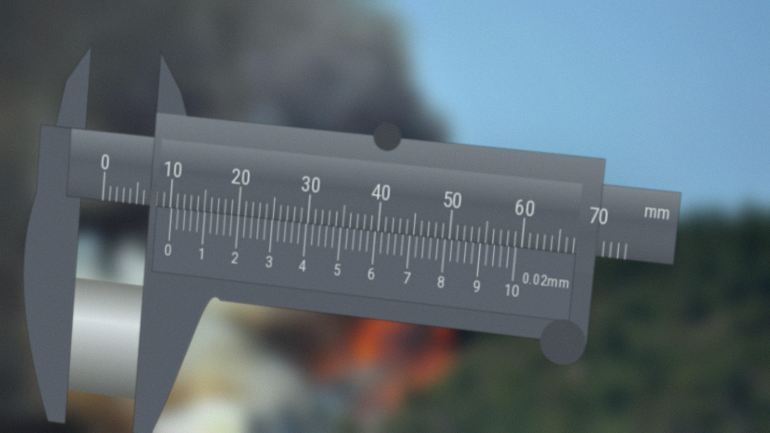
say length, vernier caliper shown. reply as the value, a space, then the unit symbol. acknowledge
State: 10.2 mm
